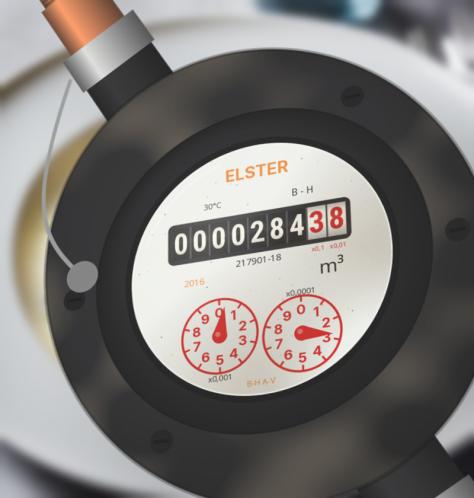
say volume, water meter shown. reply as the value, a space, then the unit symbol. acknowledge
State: 284.3802 m³
